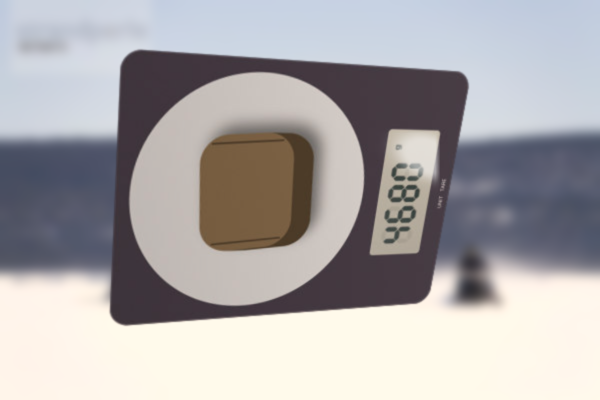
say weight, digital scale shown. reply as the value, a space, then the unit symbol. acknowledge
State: 4680 g
